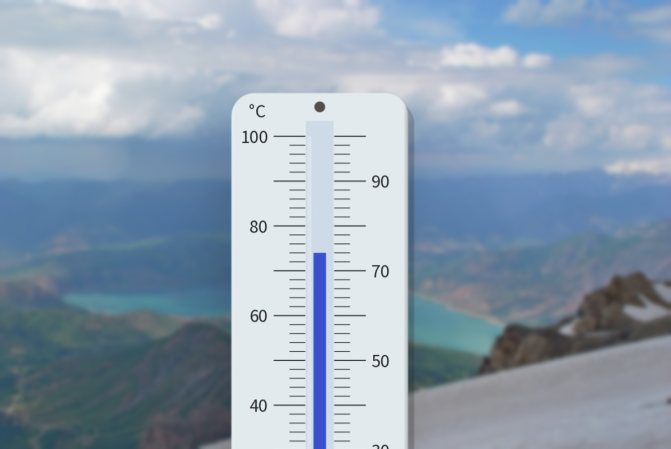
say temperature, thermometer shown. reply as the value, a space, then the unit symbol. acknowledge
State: 74 °C
